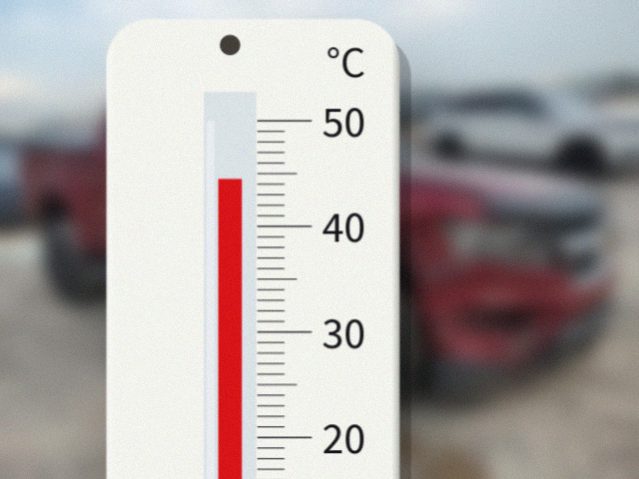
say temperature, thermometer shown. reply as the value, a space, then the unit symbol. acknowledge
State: 44.5 °C
